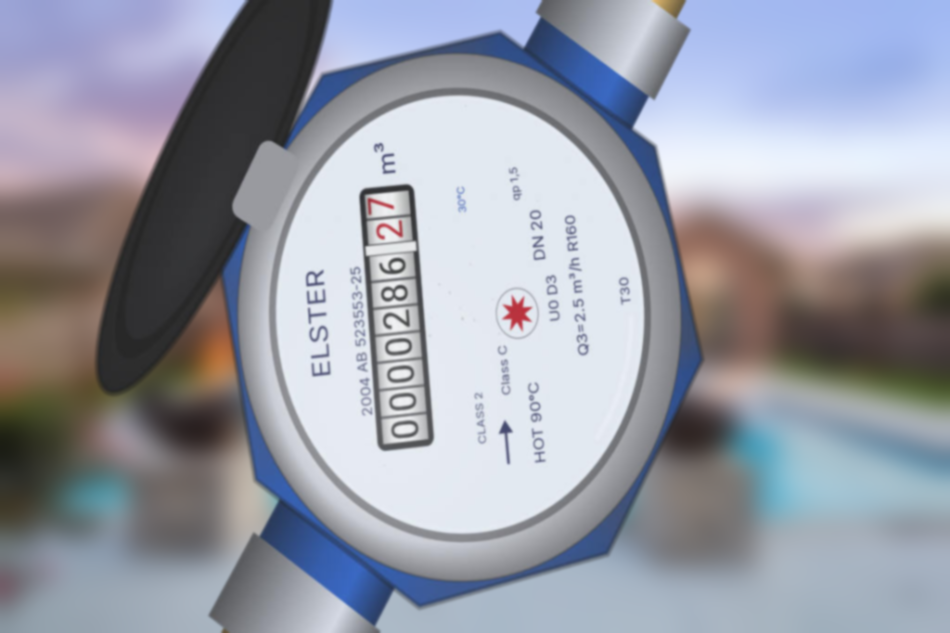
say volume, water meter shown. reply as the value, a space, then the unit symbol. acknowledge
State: 286.27 m³
